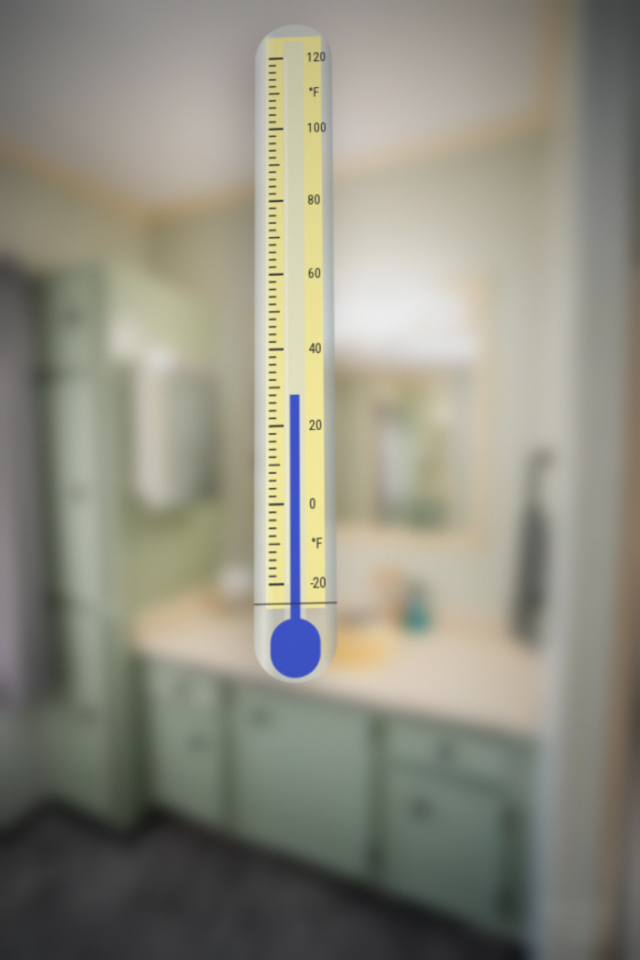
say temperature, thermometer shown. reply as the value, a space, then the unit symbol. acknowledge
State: 28 °F
